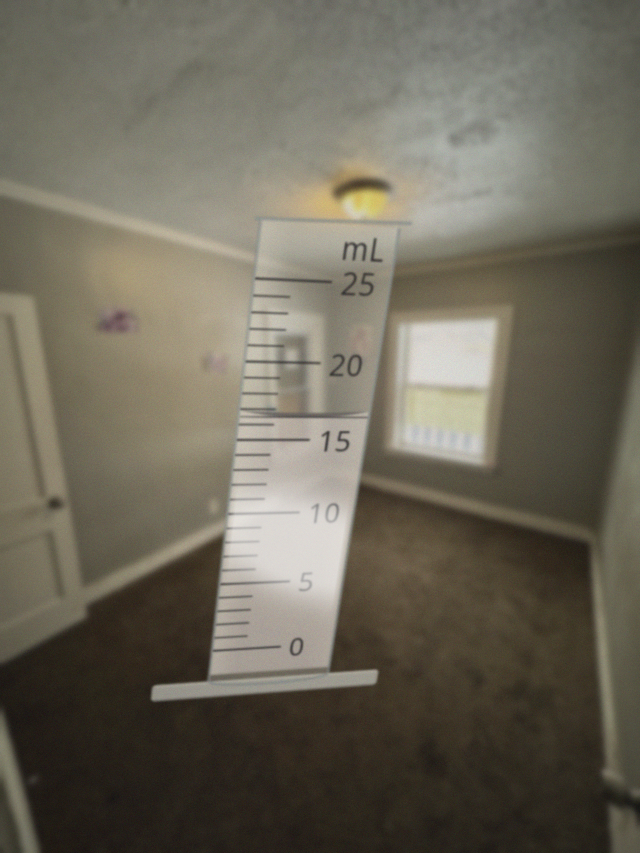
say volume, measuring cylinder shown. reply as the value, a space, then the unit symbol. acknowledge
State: 16.5 mL
